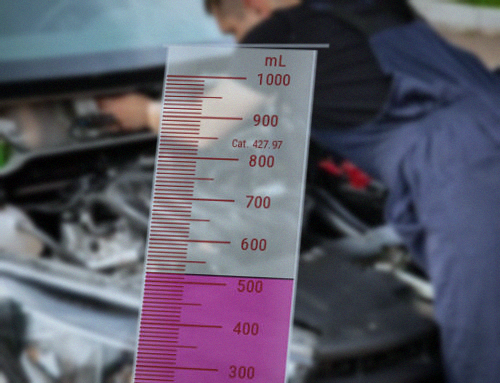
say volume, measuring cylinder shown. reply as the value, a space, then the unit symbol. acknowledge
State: 520 mL
